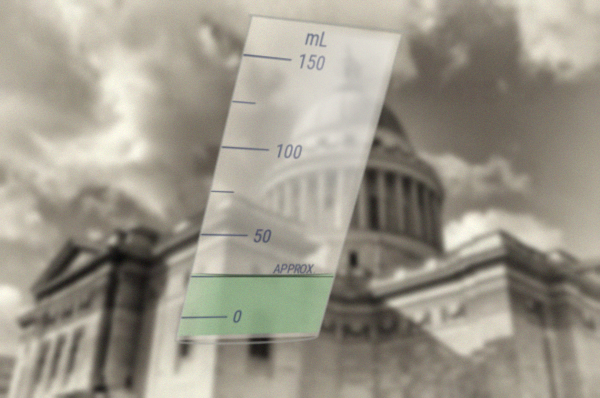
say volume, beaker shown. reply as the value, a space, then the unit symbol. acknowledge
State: 25 mL
